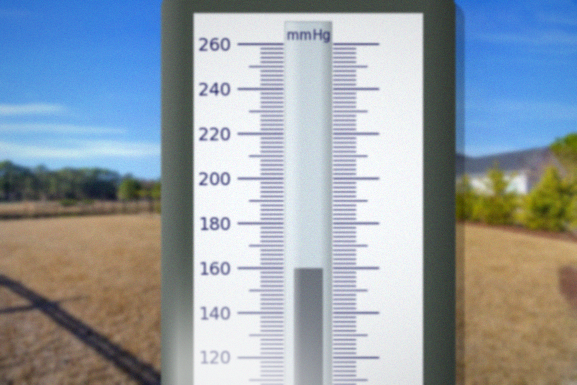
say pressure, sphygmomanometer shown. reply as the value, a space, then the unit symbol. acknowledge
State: 160 mmHg
